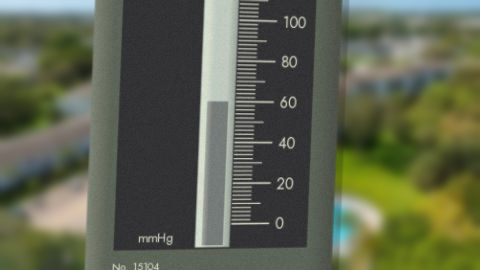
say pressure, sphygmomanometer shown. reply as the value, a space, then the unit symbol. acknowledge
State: 60 mmHg
